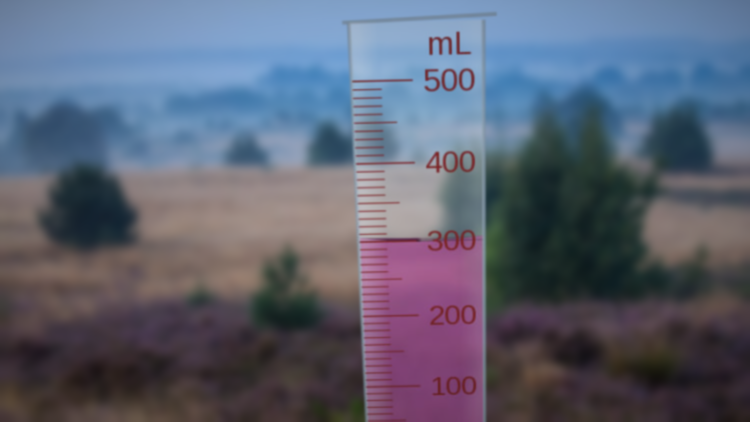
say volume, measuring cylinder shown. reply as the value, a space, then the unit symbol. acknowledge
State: 300 mL
